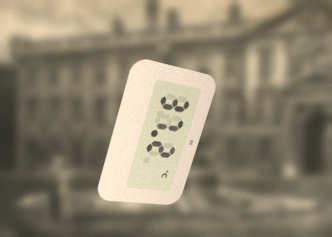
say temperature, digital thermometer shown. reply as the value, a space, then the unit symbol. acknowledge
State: 37.2 °C
